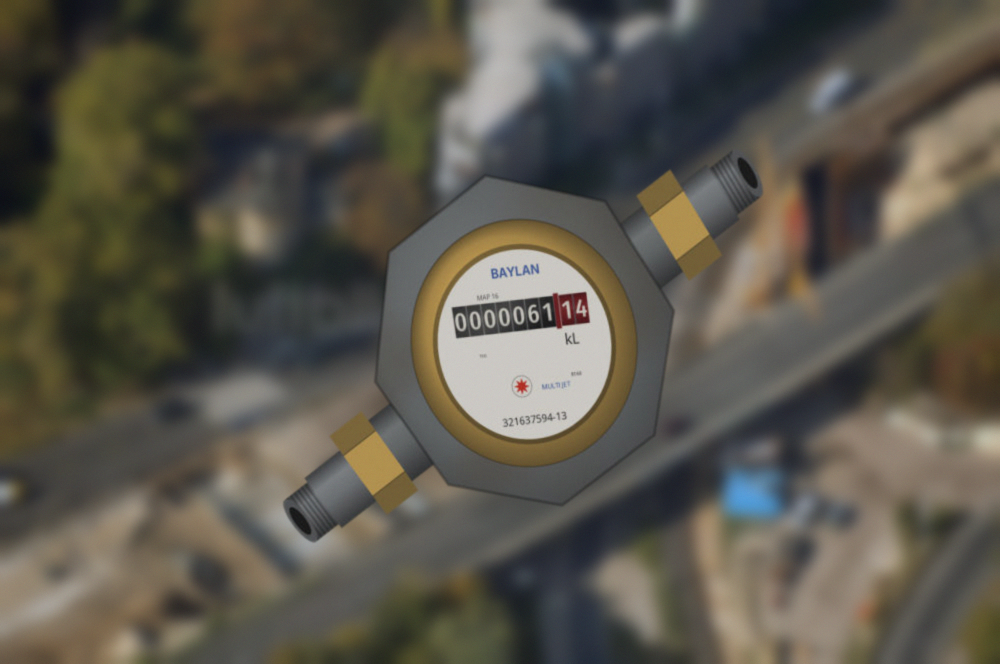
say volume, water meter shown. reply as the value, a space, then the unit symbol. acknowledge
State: 61.14 kL
